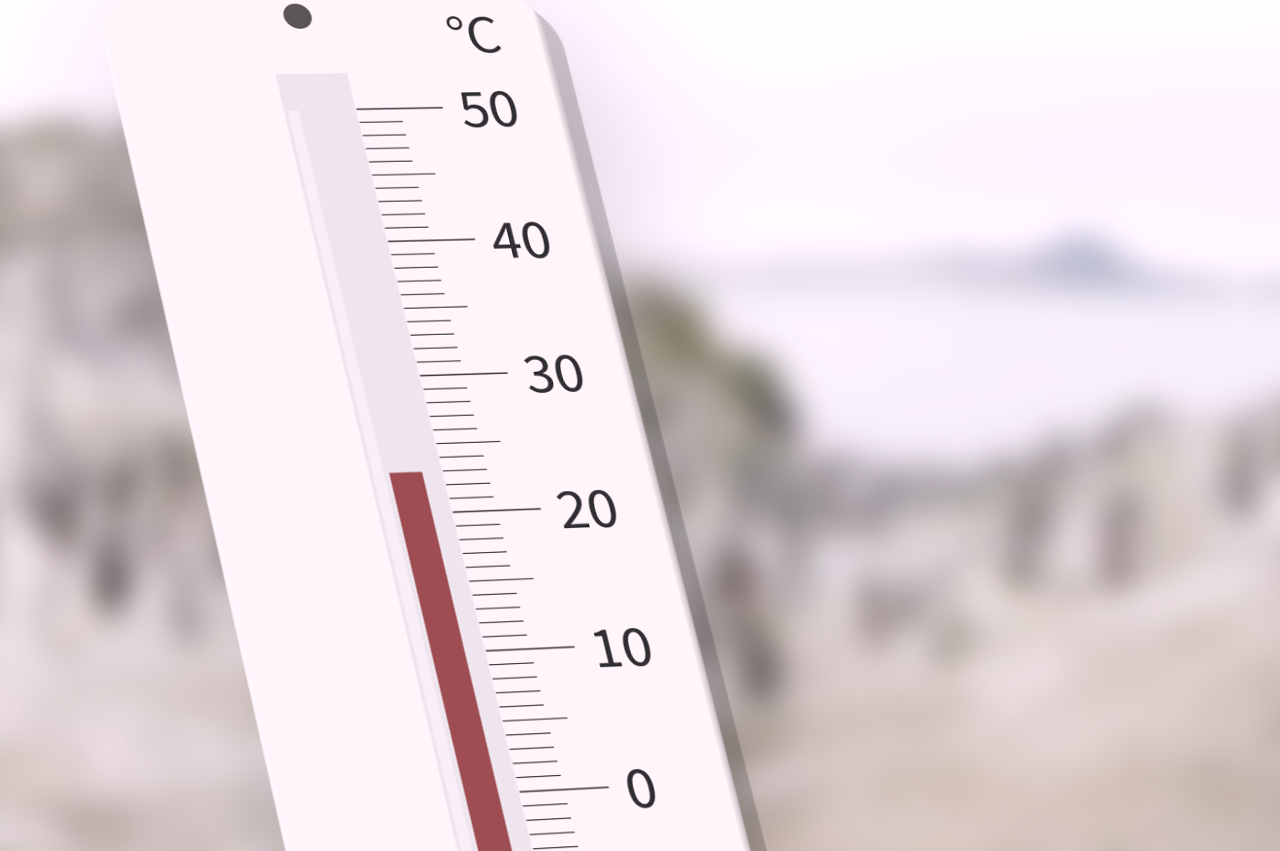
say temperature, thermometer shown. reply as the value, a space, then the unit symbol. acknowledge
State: 23 °C
